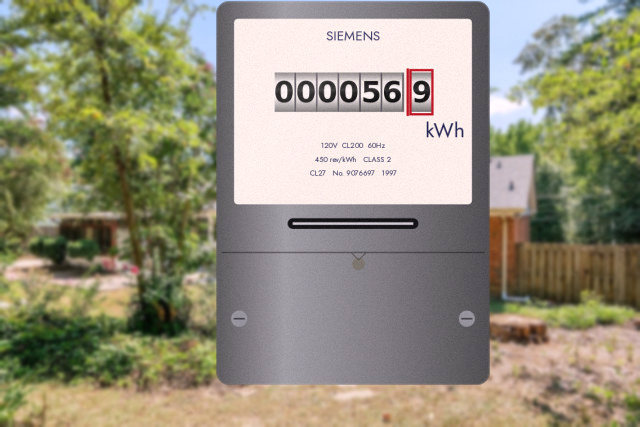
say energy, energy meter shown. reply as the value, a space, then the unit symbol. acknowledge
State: 56.9 kWh
